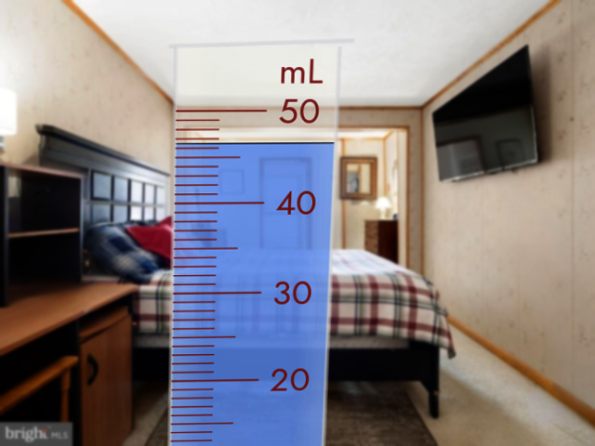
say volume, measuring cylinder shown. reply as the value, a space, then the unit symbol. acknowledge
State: 46.5 mL
